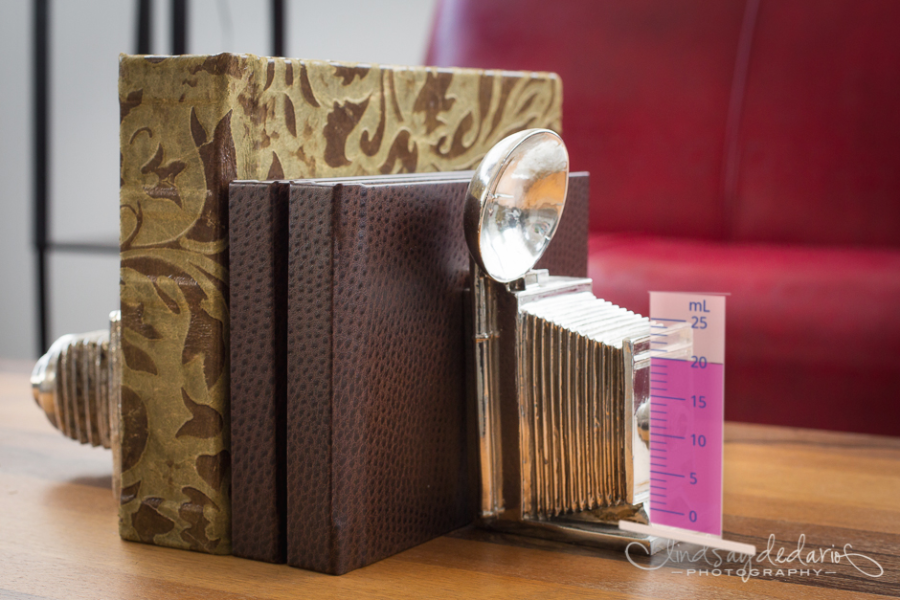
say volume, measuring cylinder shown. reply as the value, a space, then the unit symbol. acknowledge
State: 20 mL
